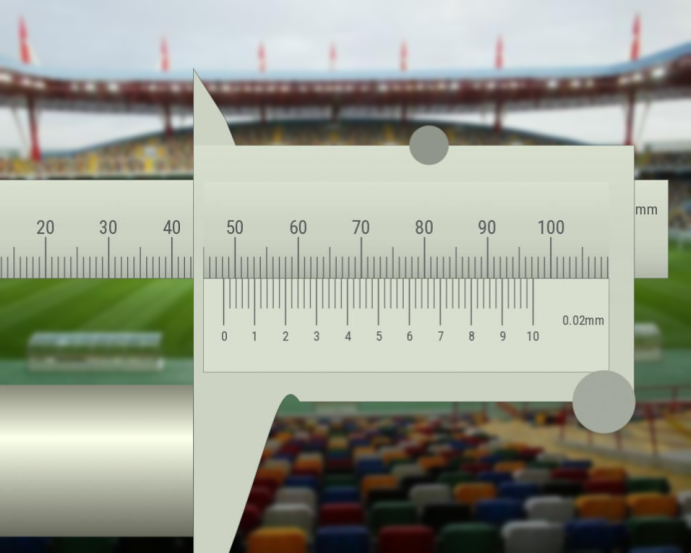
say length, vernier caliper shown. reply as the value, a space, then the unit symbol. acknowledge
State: 48.2 mm
